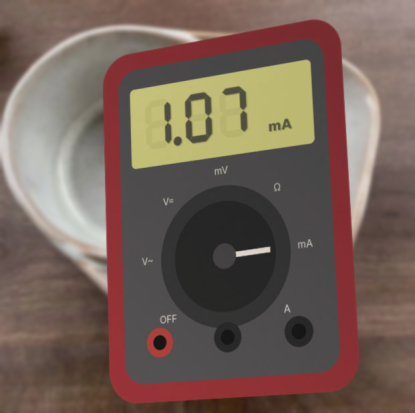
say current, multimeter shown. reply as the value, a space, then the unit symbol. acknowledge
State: 1.07 mA
